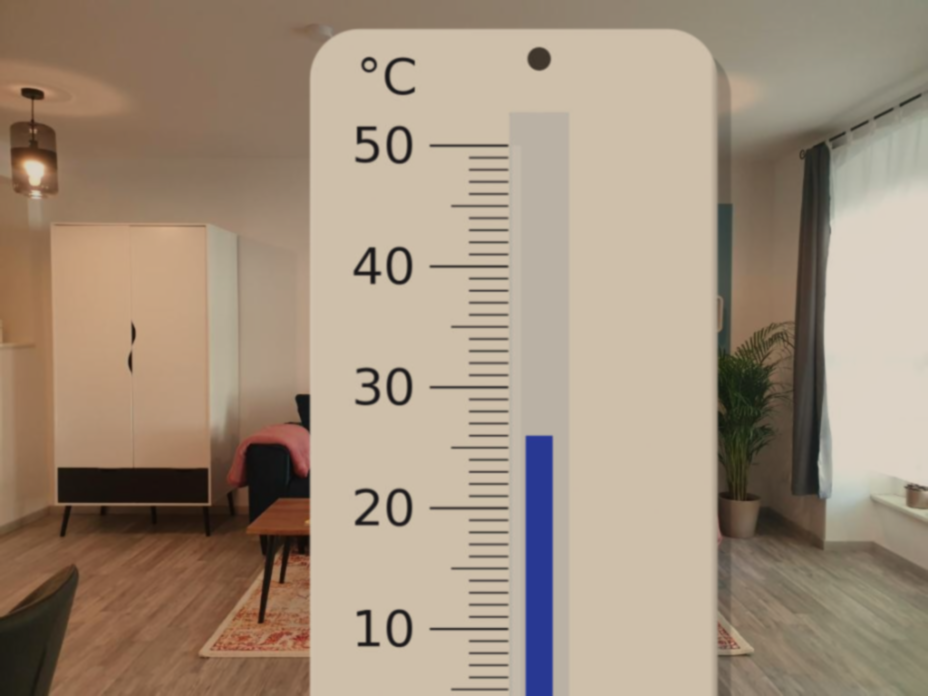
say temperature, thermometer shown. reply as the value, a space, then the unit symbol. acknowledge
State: 26 °C
